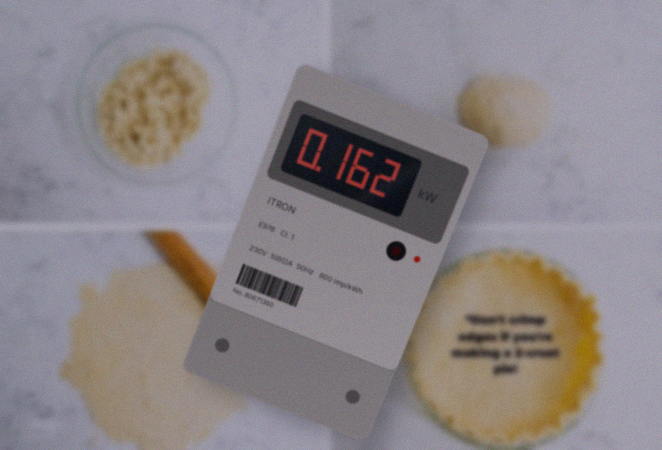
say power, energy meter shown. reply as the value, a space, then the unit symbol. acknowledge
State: 0.162 kW
